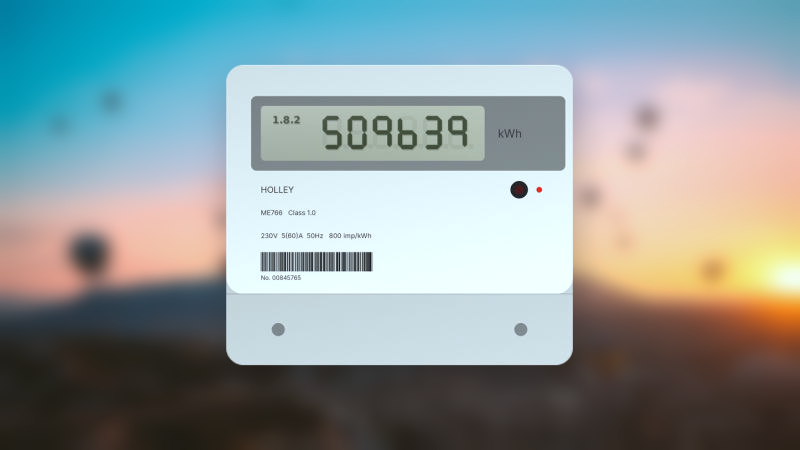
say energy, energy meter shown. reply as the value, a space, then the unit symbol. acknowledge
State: 509639 kWh
